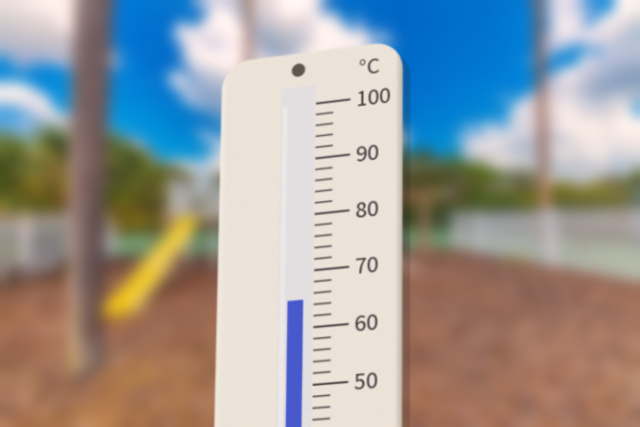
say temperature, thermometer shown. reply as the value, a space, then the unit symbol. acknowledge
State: 65 °C
